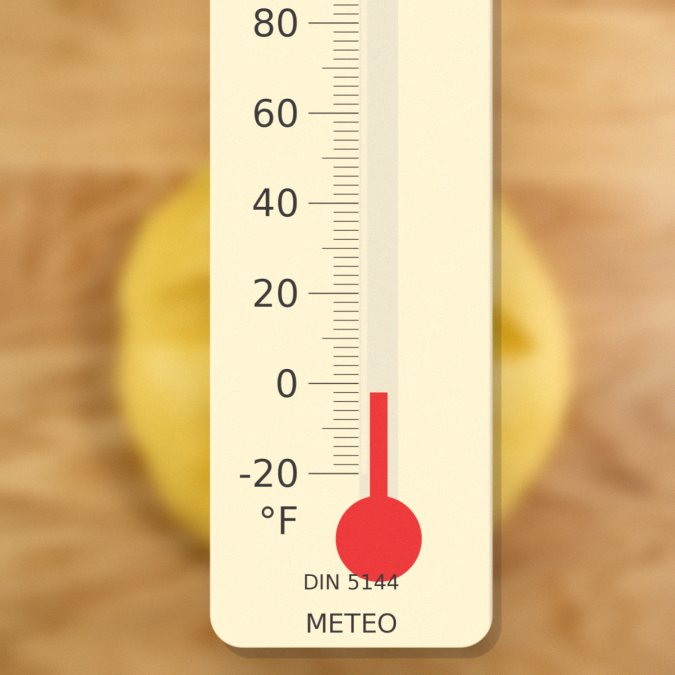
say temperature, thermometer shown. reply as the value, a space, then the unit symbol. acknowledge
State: -2 °F
